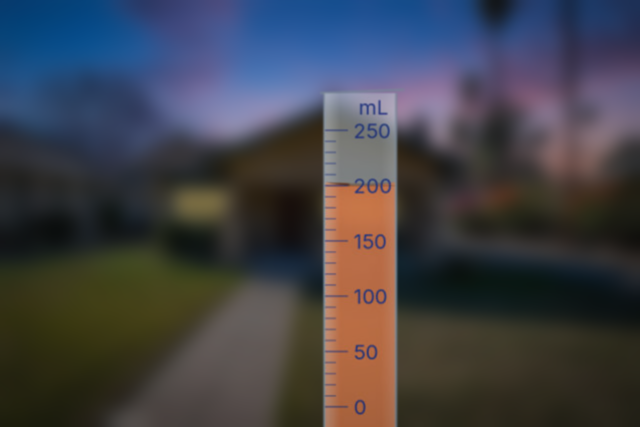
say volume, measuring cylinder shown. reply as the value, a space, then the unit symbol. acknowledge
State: 200 mL
